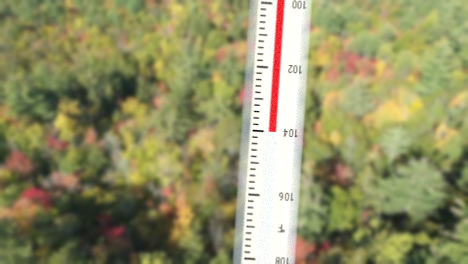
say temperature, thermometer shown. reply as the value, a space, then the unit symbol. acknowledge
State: 104 °F
